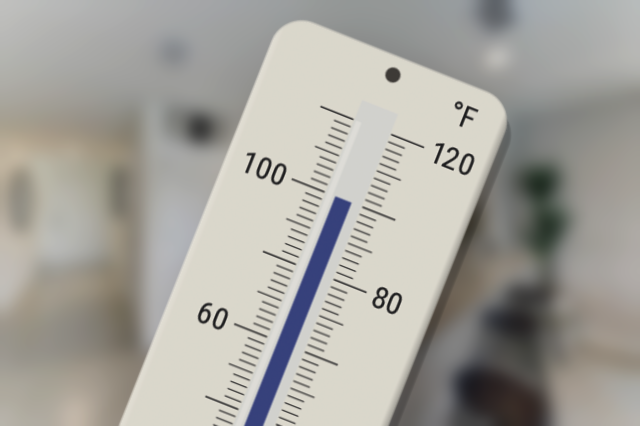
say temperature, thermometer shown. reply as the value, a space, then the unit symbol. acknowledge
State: 100 °F
